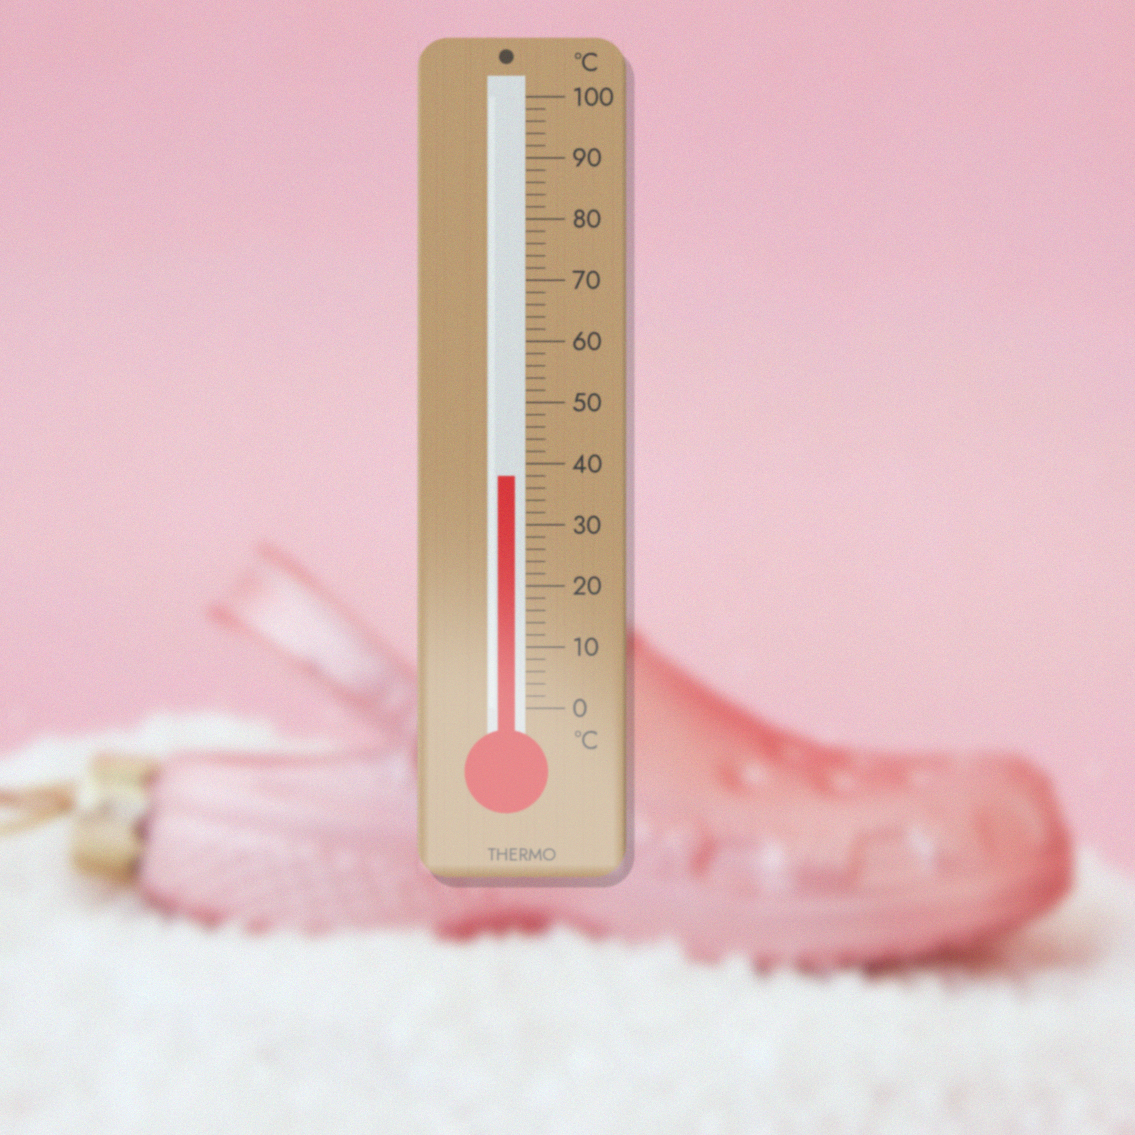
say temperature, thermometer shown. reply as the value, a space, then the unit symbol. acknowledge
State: 38 °C
